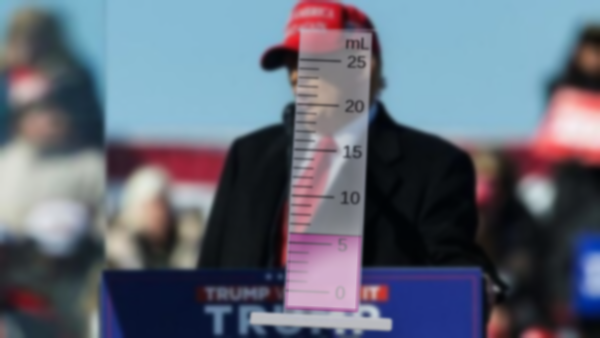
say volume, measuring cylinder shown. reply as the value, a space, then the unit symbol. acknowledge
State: 6 mL
